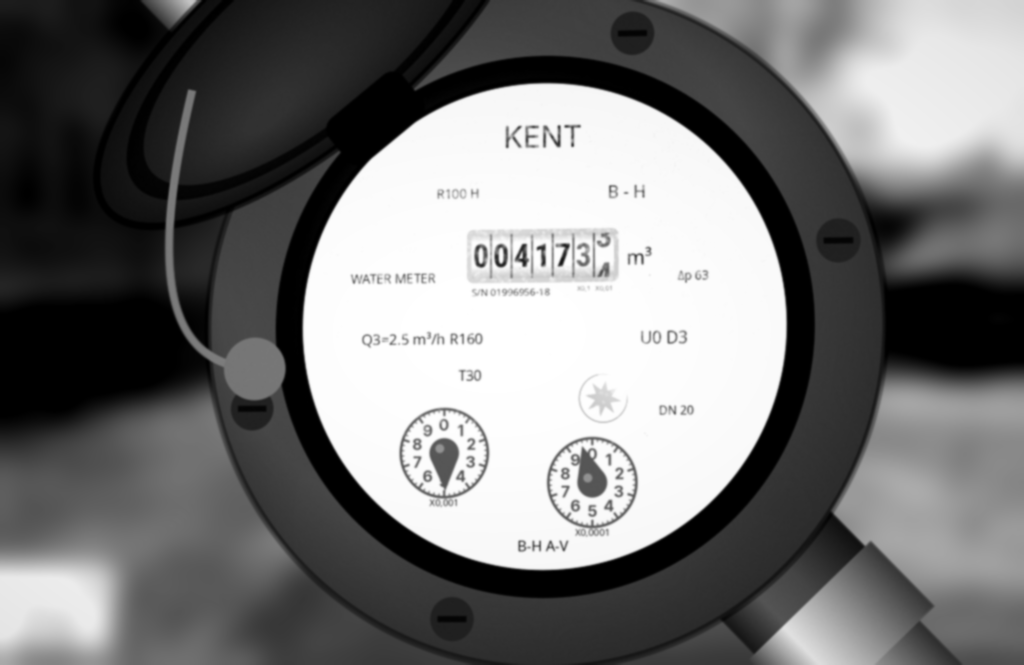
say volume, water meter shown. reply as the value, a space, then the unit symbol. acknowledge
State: 417.3349 m³
